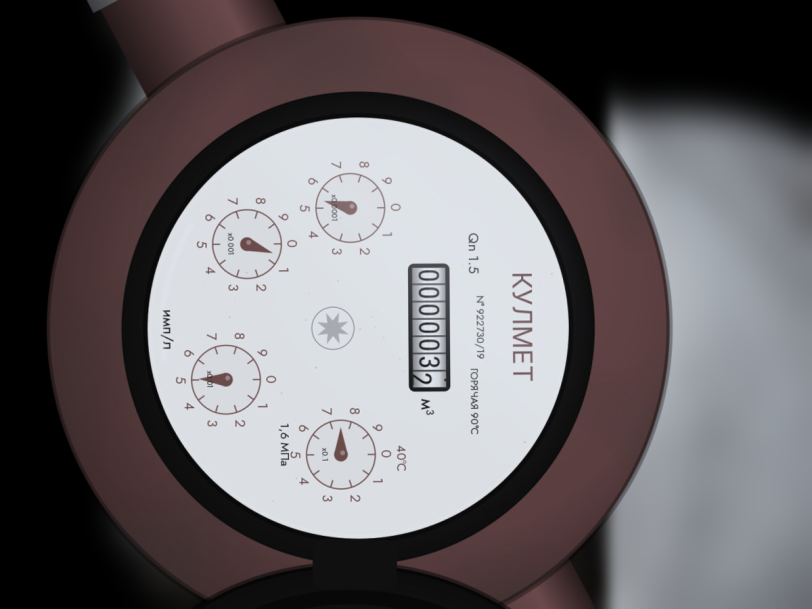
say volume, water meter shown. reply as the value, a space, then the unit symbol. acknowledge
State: 31.7505 m³
